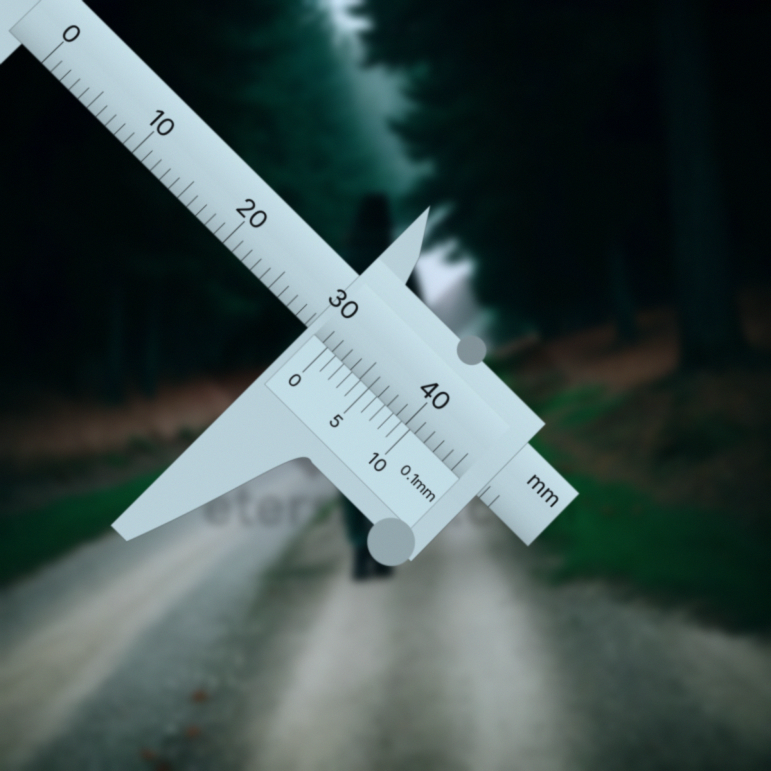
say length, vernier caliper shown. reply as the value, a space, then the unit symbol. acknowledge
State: 31.5 mm
